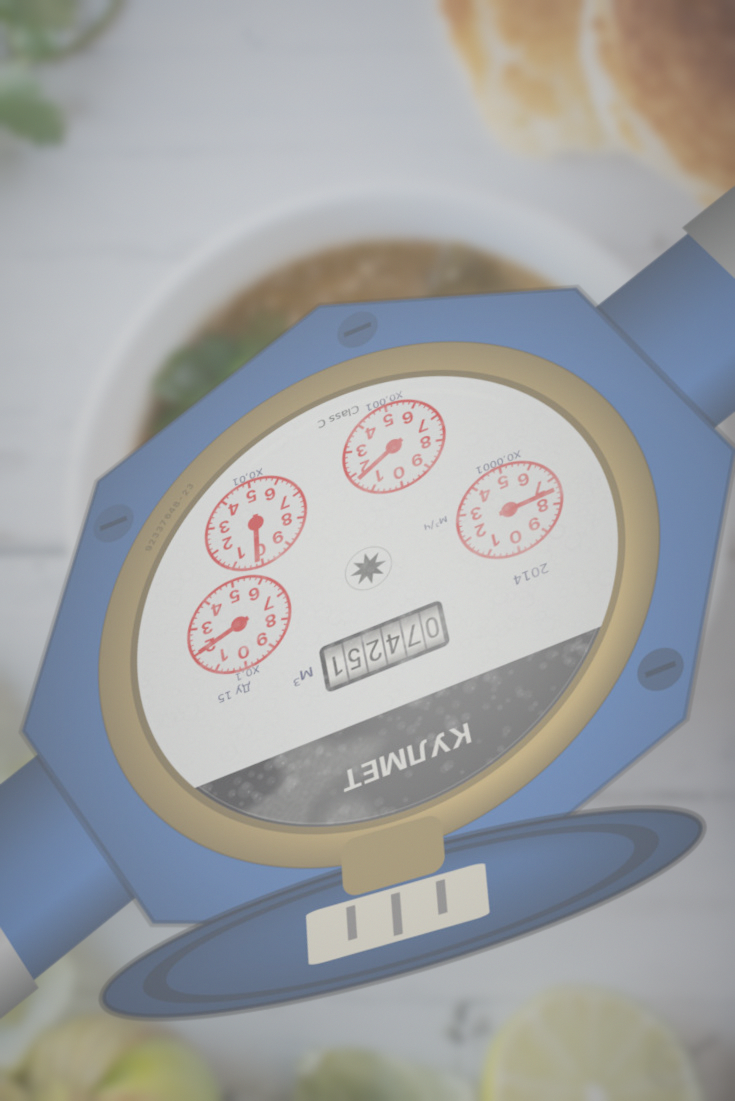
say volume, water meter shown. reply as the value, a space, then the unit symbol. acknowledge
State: 74251.2017 m³
